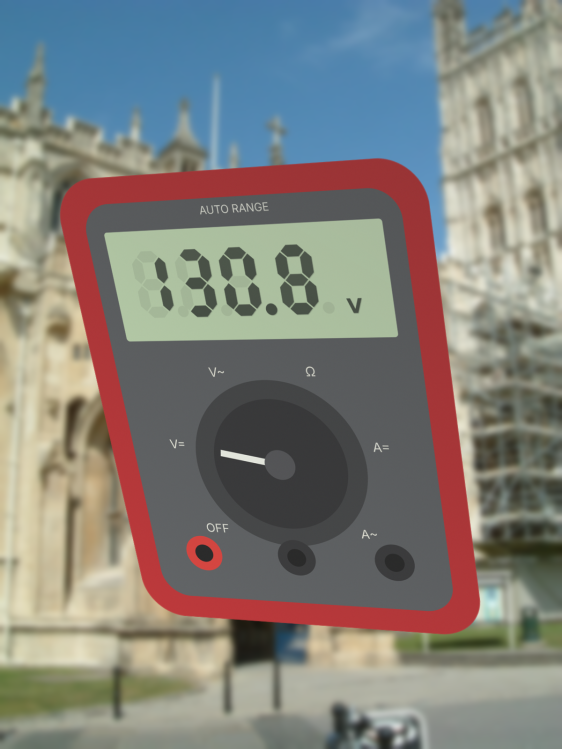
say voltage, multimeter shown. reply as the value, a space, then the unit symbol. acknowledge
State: 130.8 V
